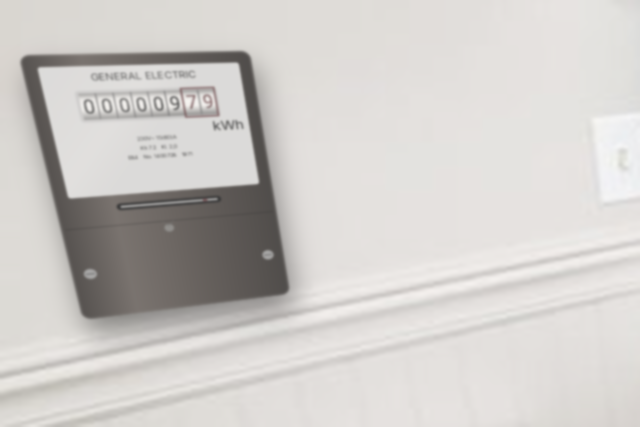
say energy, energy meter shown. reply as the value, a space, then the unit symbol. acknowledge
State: 9.79 kWh
